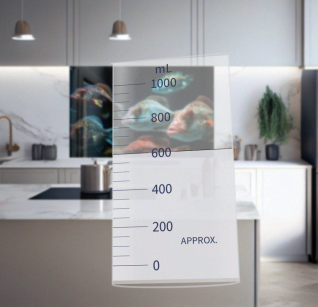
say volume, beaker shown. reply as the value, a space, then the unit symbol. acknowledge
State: 600 mL
